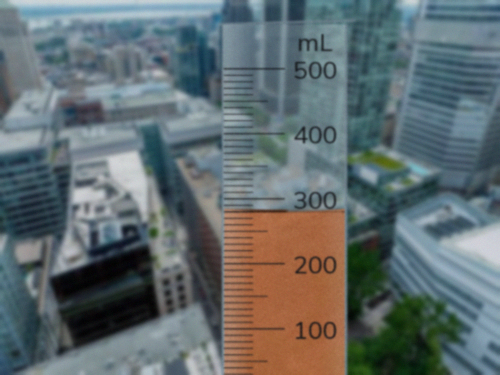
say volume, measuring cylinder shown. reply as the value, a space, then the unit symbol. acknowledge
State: 280 mL
